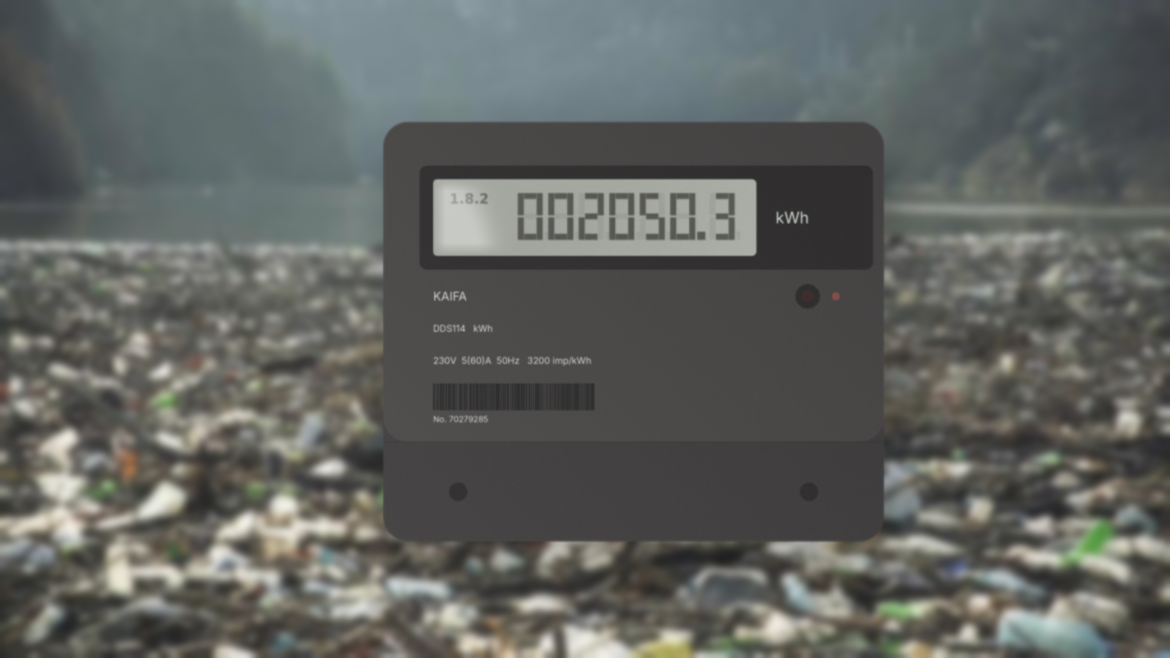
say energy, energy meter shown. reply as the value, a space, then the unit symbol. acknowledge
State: 2050.3 kWh
